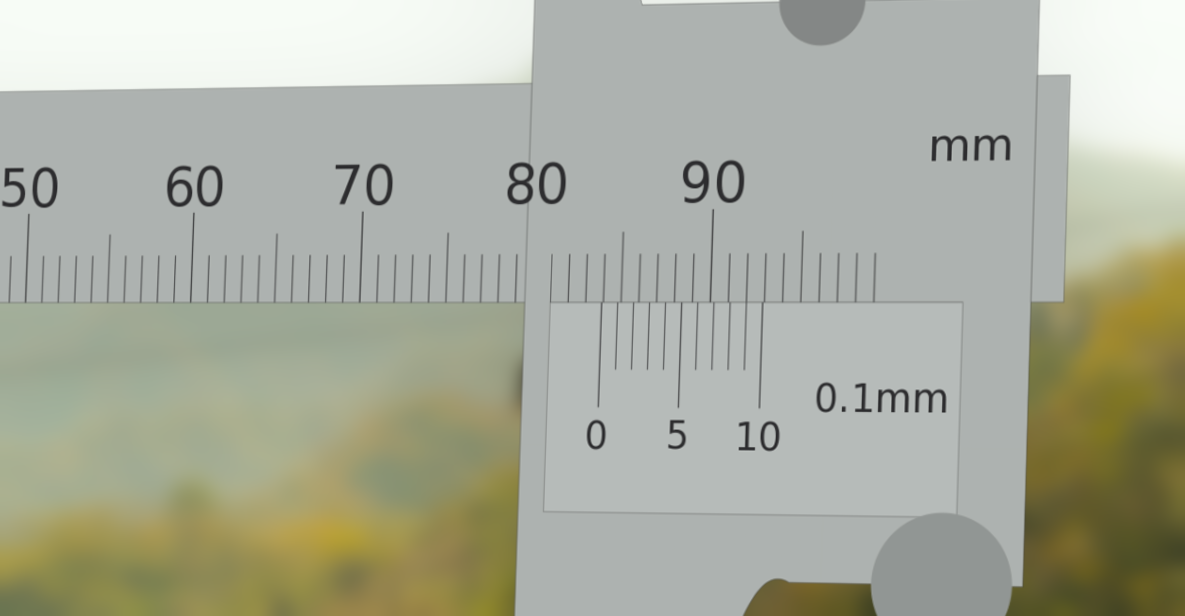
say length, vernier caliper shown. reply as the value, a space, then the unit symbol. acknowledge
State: 83.9 mm
